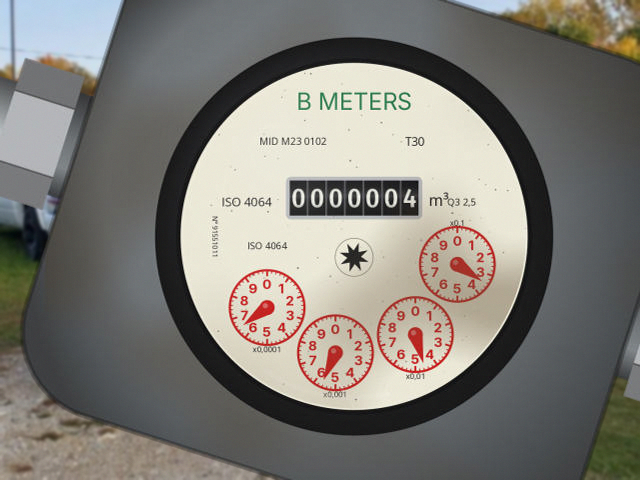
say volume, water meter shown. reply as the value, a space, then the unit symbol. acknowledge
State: 4.3456 m³
